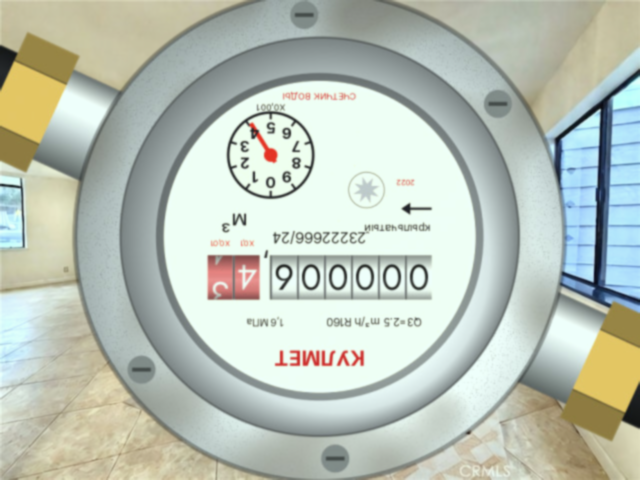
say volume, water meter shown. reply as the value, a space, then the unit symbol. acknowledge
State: 6.434 m³
